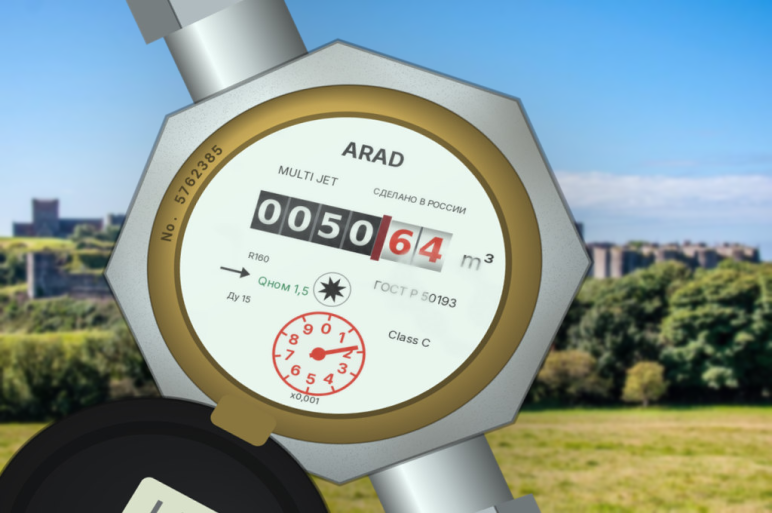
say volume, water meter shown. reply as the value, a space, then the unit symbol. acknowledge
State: 50.641 m³
